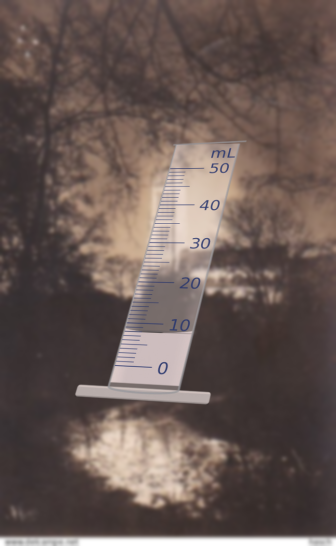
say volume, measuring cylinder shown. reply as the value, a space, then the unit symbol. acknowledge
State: 8 mL
